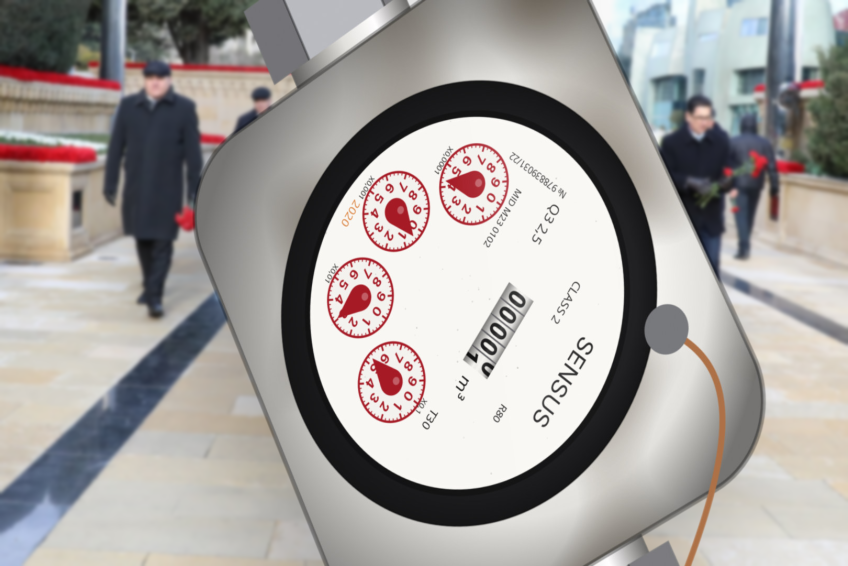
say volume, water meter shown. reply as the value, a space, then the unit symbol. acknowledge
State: 0.5304 m³
